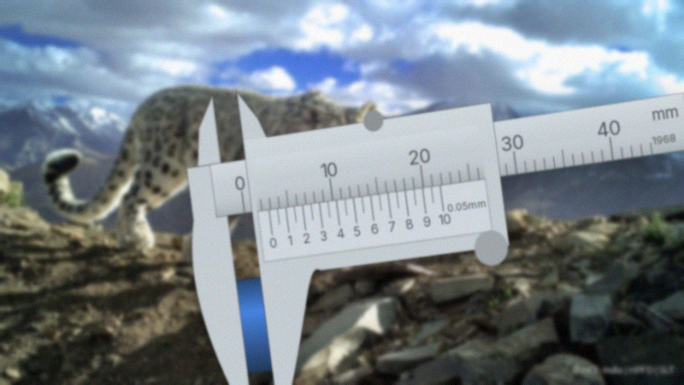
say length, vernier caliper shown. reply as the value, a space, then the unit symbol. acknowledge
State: 2.8 mm
